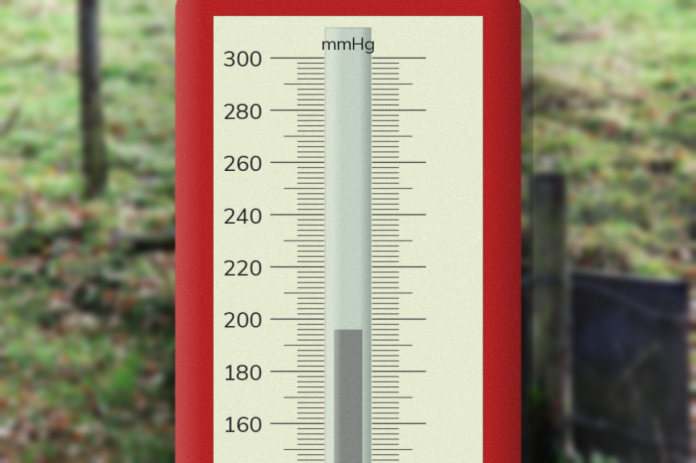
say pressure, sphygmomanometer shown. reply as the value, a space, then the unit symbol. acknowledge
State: 196 mmHg
